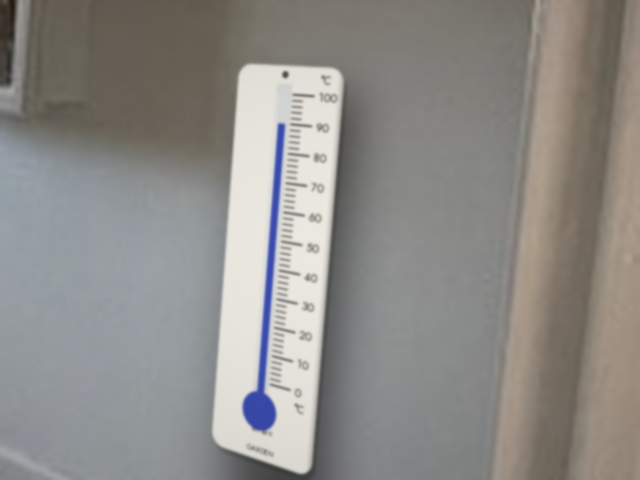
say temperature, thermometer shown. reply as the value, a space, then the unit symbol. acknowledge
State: 90 °C
